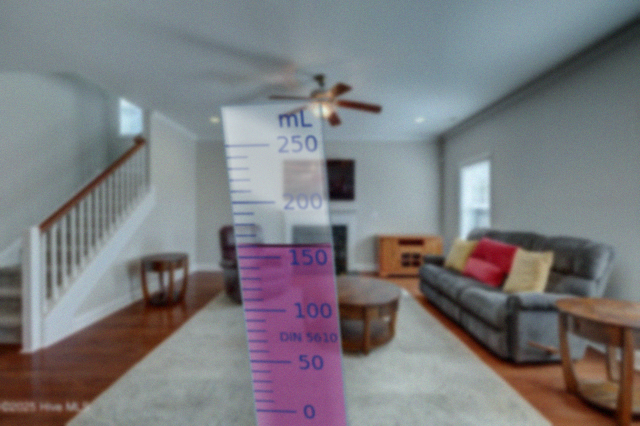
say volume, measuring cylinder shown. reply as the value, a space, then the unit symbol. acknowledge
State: 160 mL
